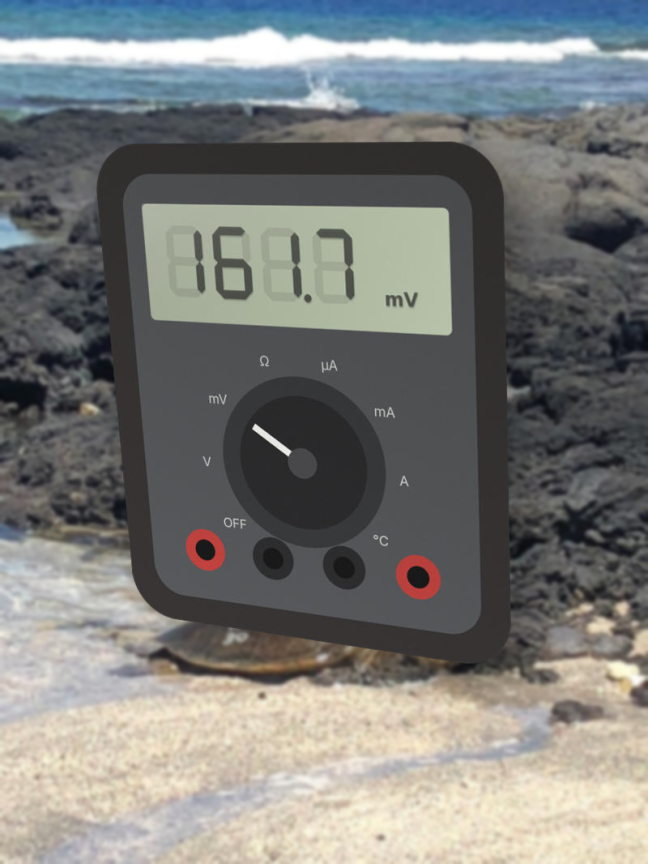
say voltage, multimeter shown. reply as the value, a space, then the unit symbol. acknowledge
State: 161.7 mV
